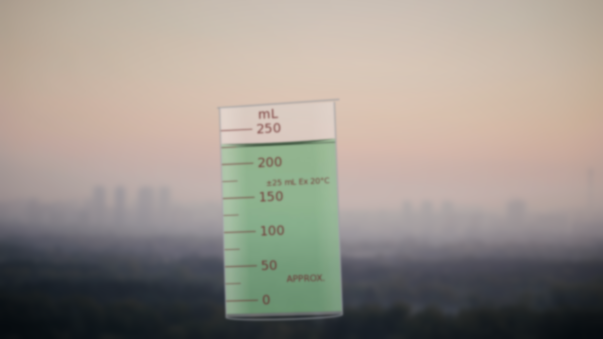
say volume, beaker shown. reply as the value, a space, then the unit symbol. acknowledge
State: 225 mL
